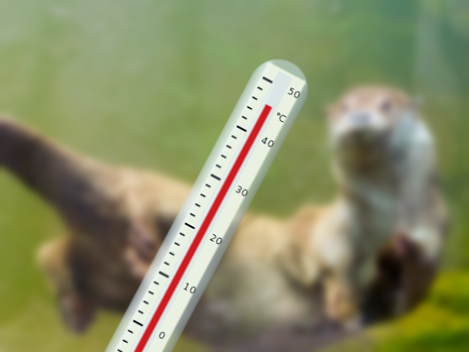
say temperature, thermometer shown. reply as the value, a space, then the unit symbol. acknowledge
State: 46 °C
